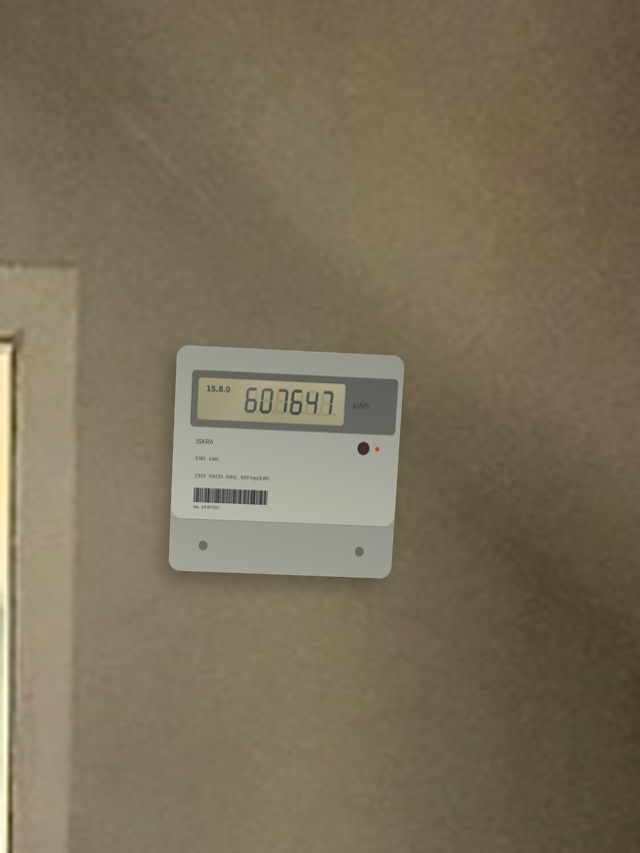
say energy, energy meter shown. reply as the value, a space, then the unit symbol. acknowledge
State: 607647 kWh
